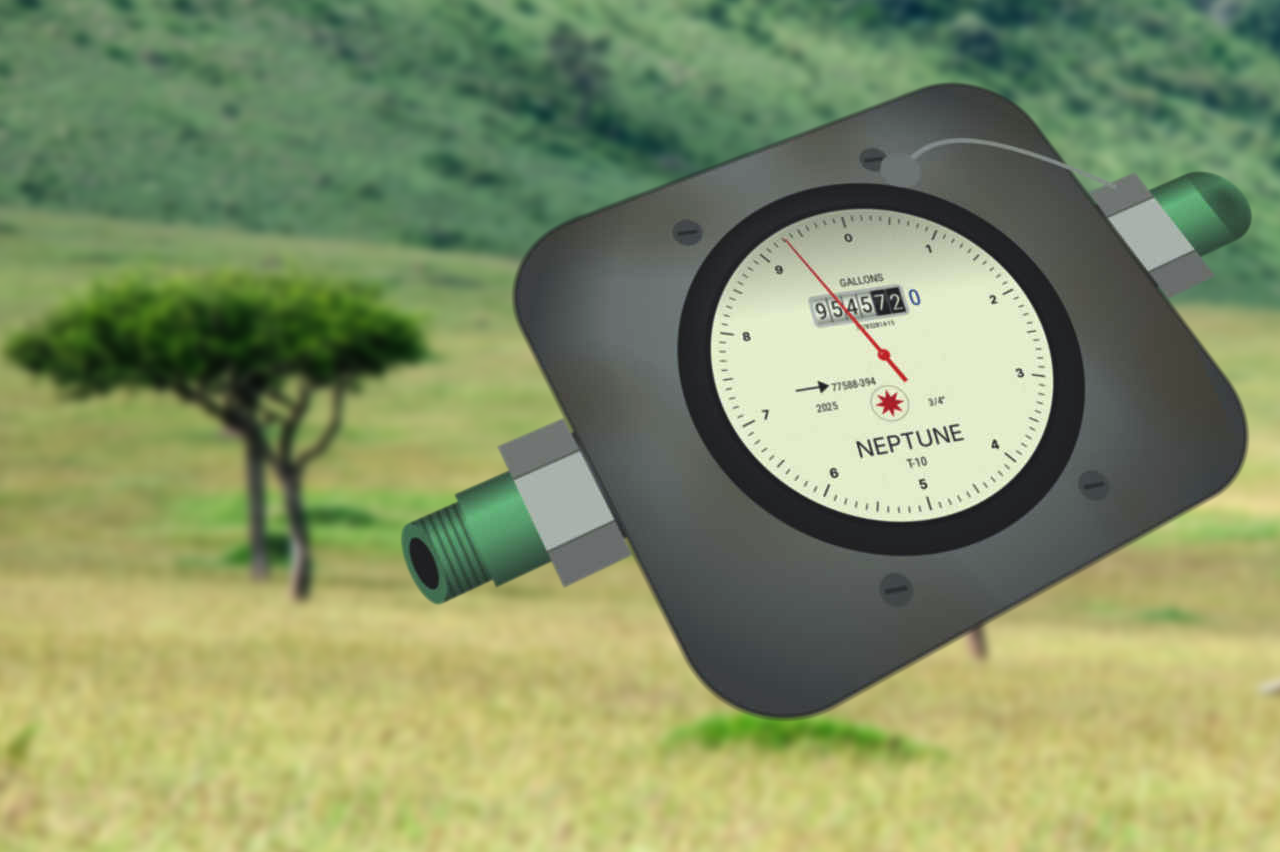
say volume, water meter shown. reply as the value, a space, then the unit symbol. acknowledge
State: 9545719.3 gal
